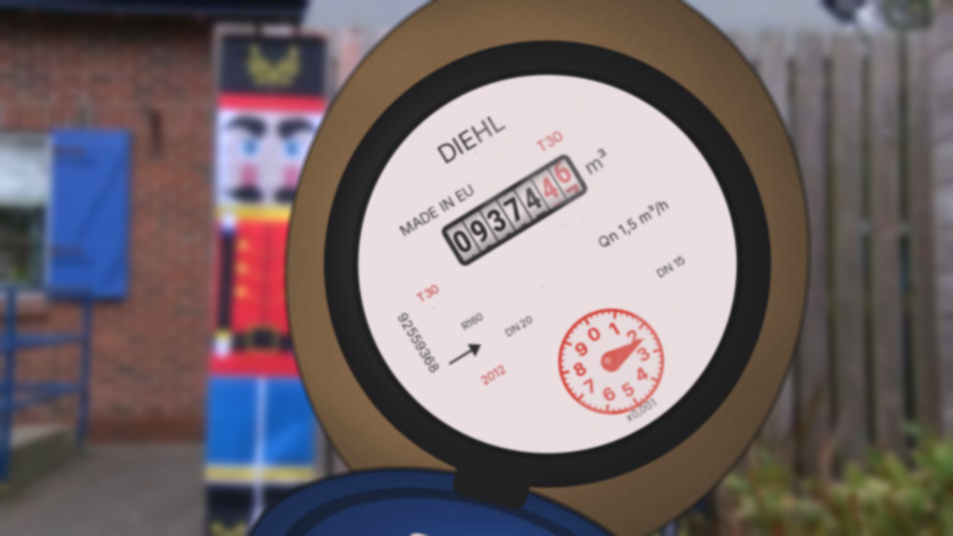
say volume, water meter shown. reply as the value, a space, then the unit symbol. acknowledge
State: 9374.462 m³
